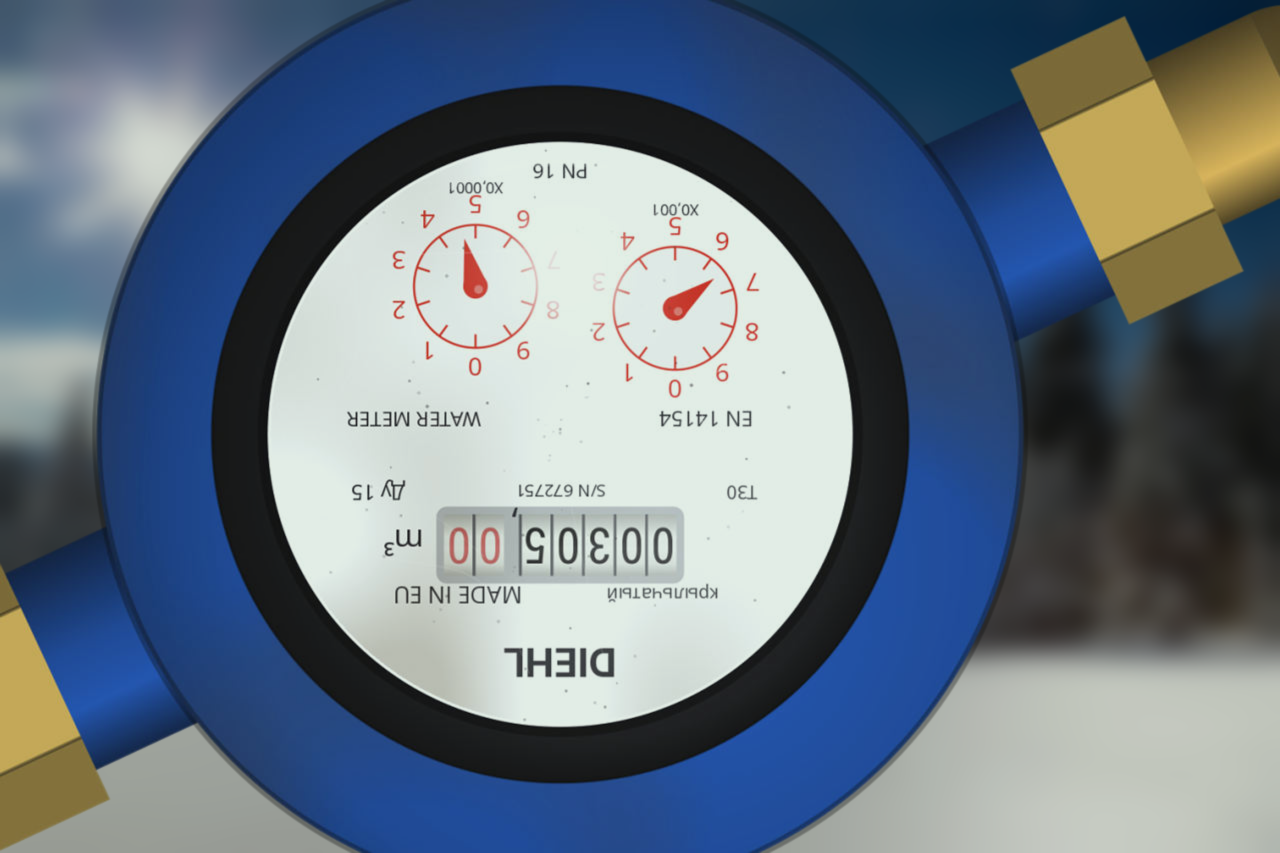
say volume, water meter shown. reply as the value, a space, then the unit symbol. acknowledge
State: 305.0064 m³
